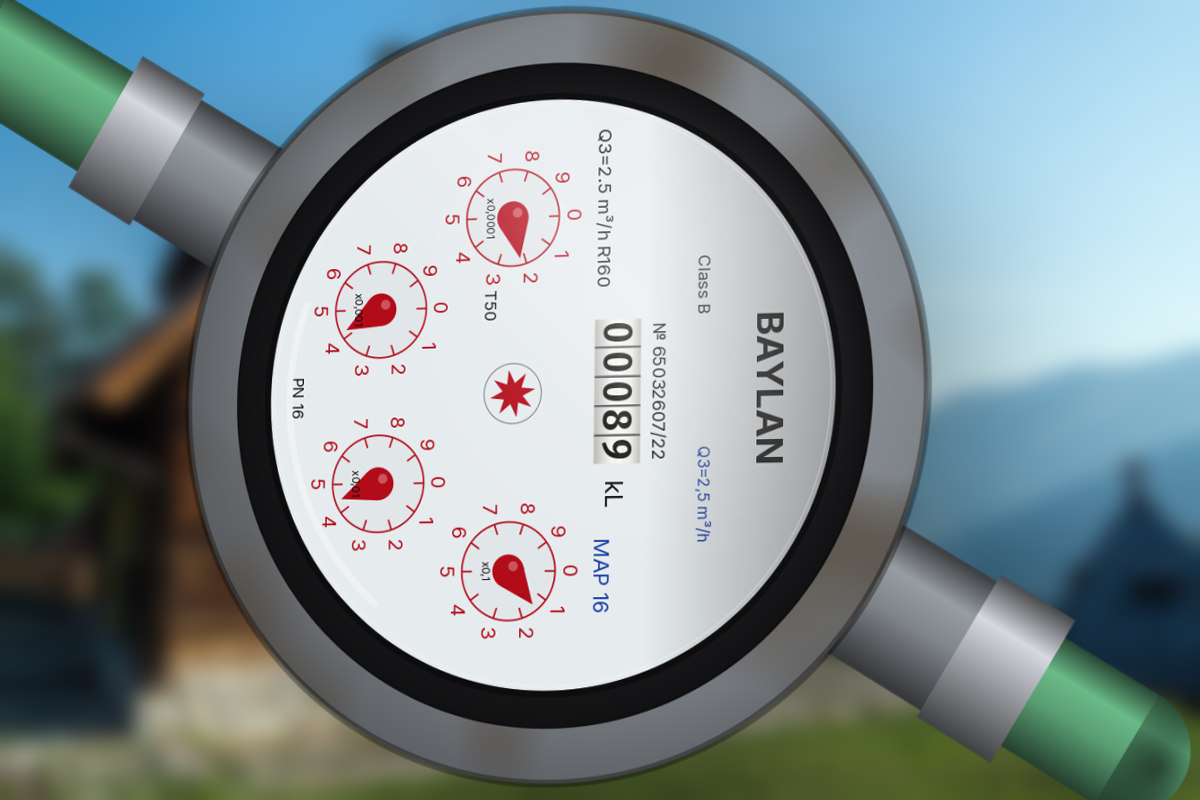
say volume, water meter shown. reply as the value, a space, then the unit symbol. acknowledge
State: 89.1442 kL
